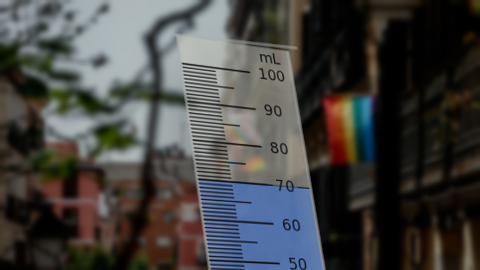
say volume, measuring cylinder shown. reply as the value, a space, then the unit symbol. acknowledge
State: 70 mL
